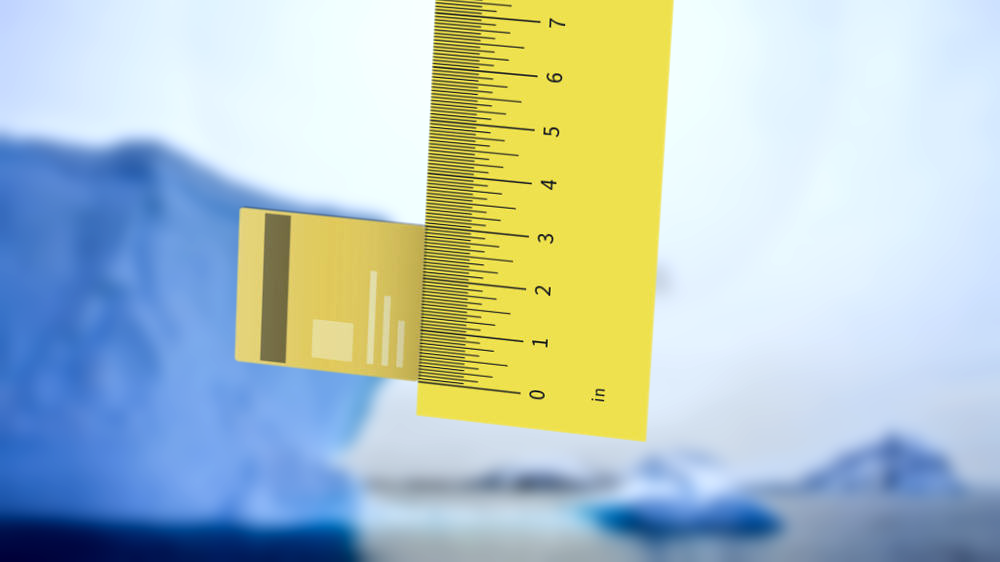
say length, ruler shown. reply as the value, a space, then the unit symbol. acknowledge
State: 3 in
